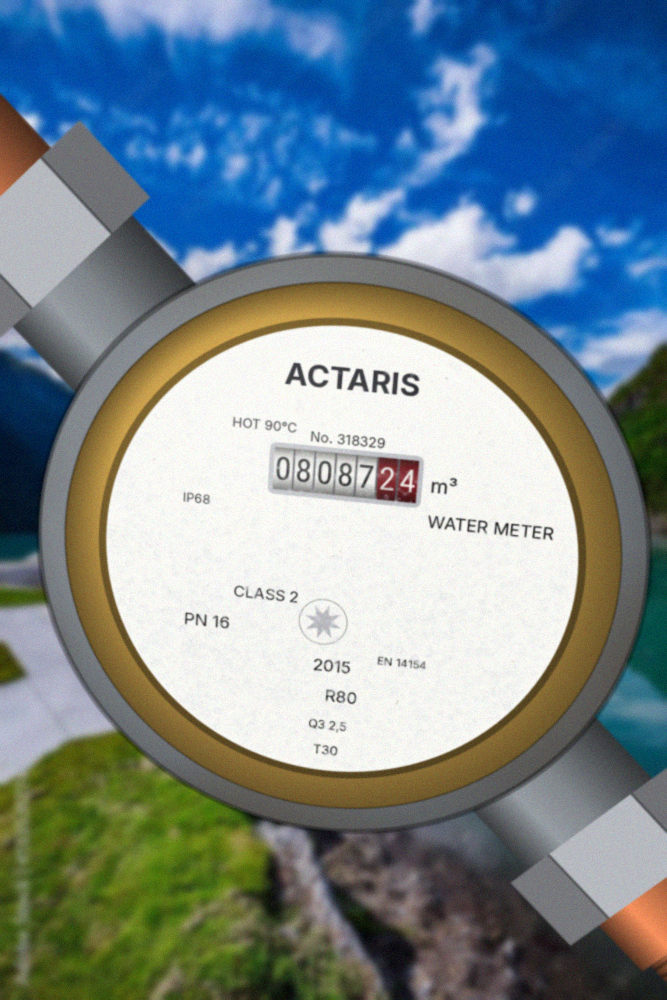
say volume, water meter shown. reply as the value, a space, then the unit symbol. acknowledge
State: 8087.24 m³
